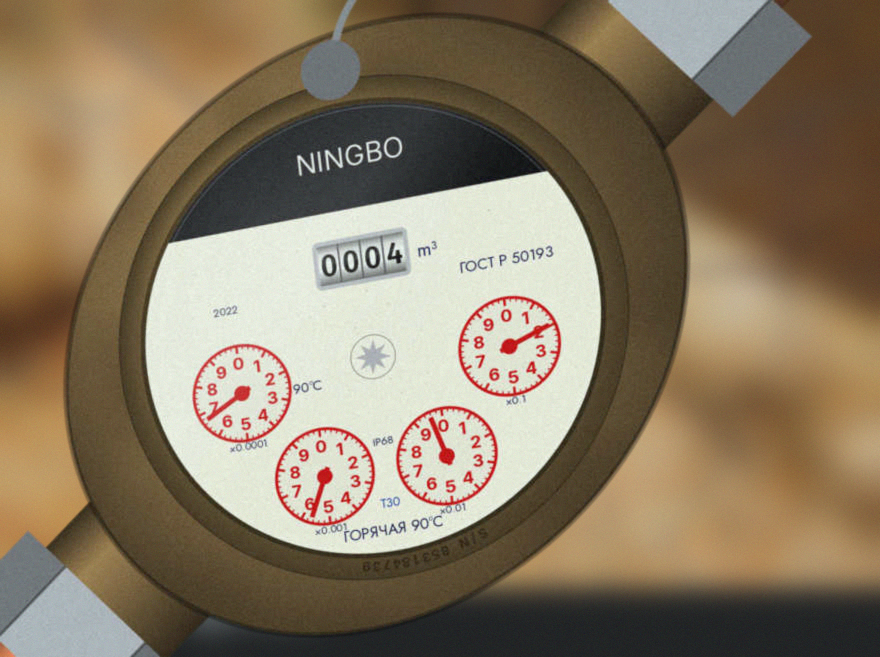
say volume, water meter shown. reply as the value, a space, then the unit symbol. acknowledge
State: 4.1956 m³
